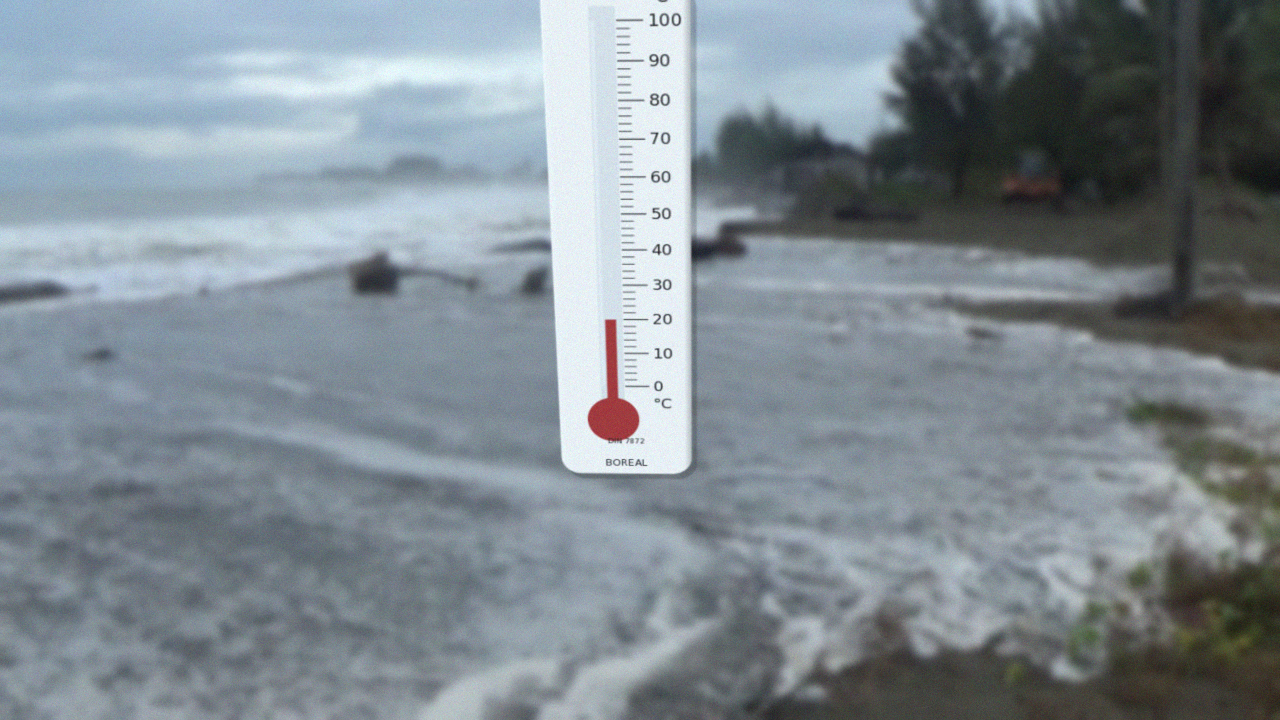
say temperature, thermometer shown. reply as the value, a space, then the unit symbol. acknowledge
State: 20 °C
